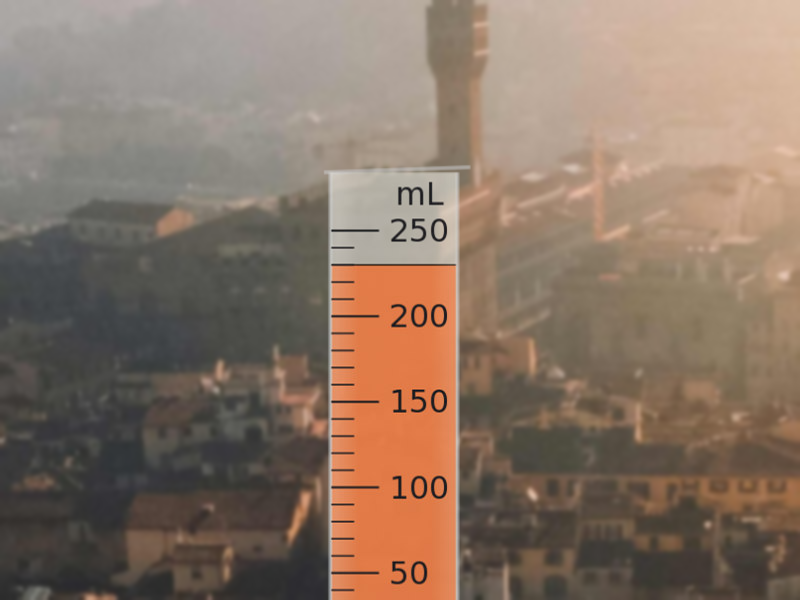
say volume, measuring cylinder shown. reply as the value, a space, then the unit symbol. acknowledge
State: 230 mL
